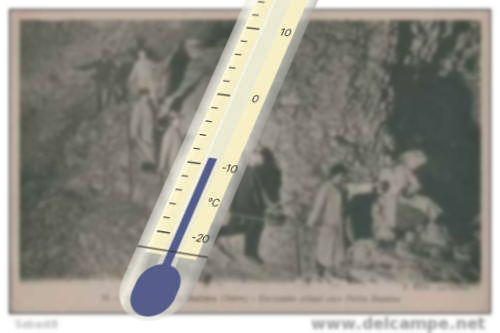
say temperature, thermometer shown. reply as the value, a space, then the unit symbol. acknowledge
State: -9 °C
